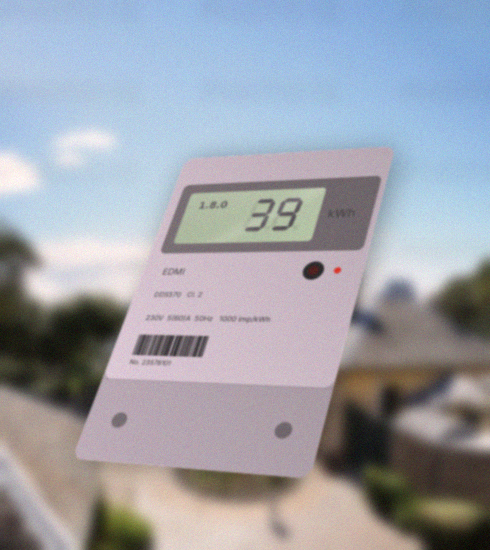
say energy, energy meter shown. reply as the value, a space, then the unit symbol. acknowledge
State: 39 kWh
